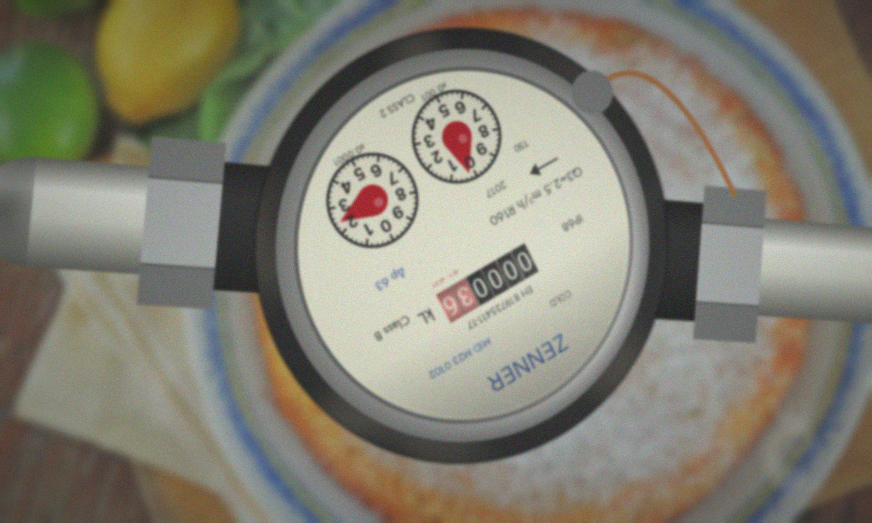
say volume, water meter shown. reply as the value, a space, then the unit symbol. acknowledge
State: 0.3602 kL
